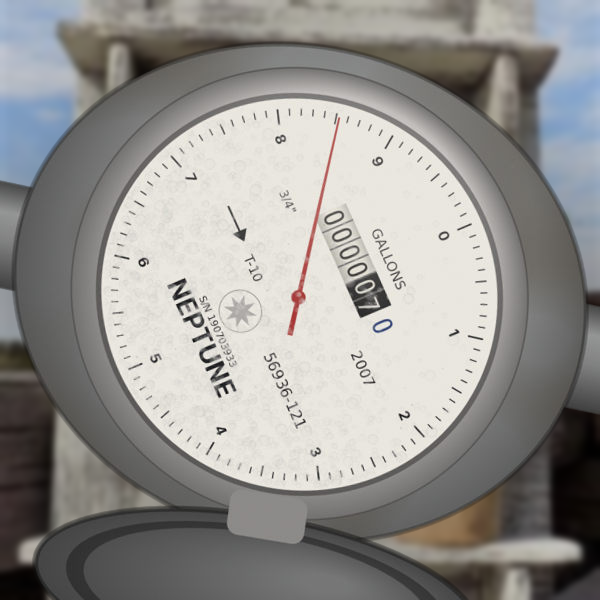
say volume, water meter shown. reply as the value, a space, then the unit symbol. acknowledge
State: 68.5 gal
